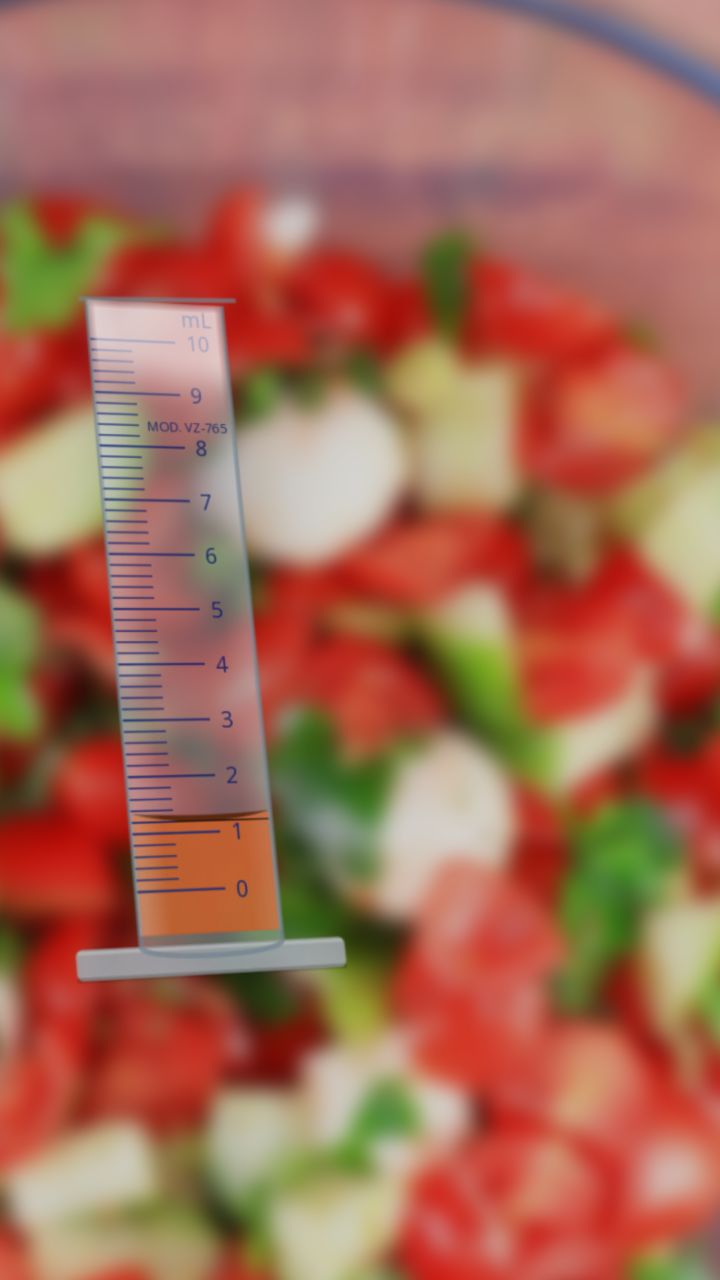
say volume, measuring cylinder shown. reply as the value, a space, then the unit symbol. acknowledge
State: 1.2 mL
